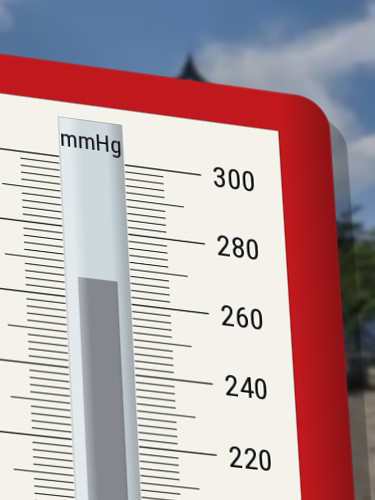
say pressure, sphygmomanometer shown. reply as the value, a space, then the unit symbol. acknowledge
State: 266 mmHg
